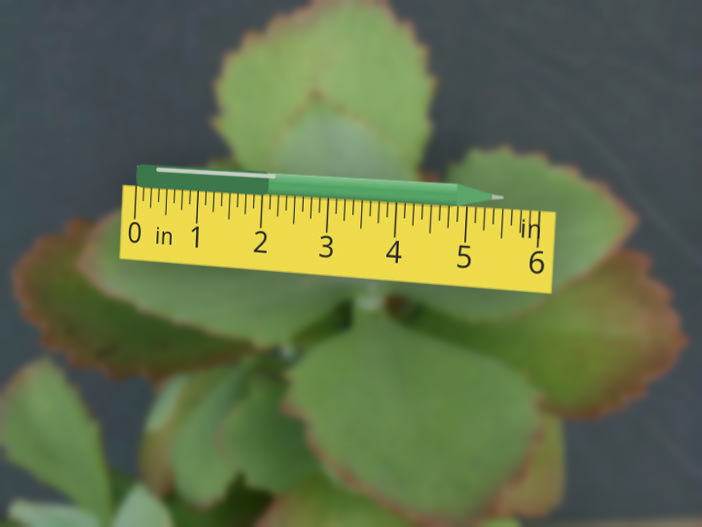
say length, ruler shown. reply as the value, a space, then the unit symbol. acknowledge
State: 5.5 in
